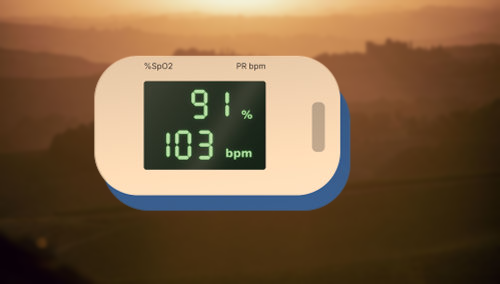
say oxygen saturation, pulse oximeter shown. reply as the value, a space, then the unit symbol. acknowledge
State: 91 %
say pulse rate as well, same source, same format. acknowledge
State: 103 bpm
